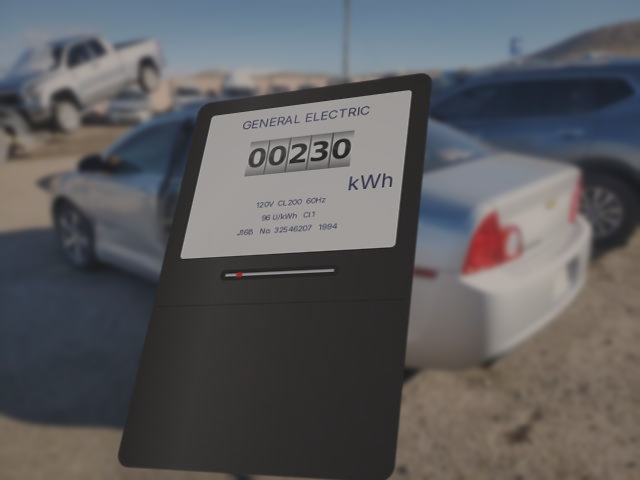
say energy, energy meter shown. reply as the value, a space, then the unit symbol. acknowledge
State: 230 kWh
